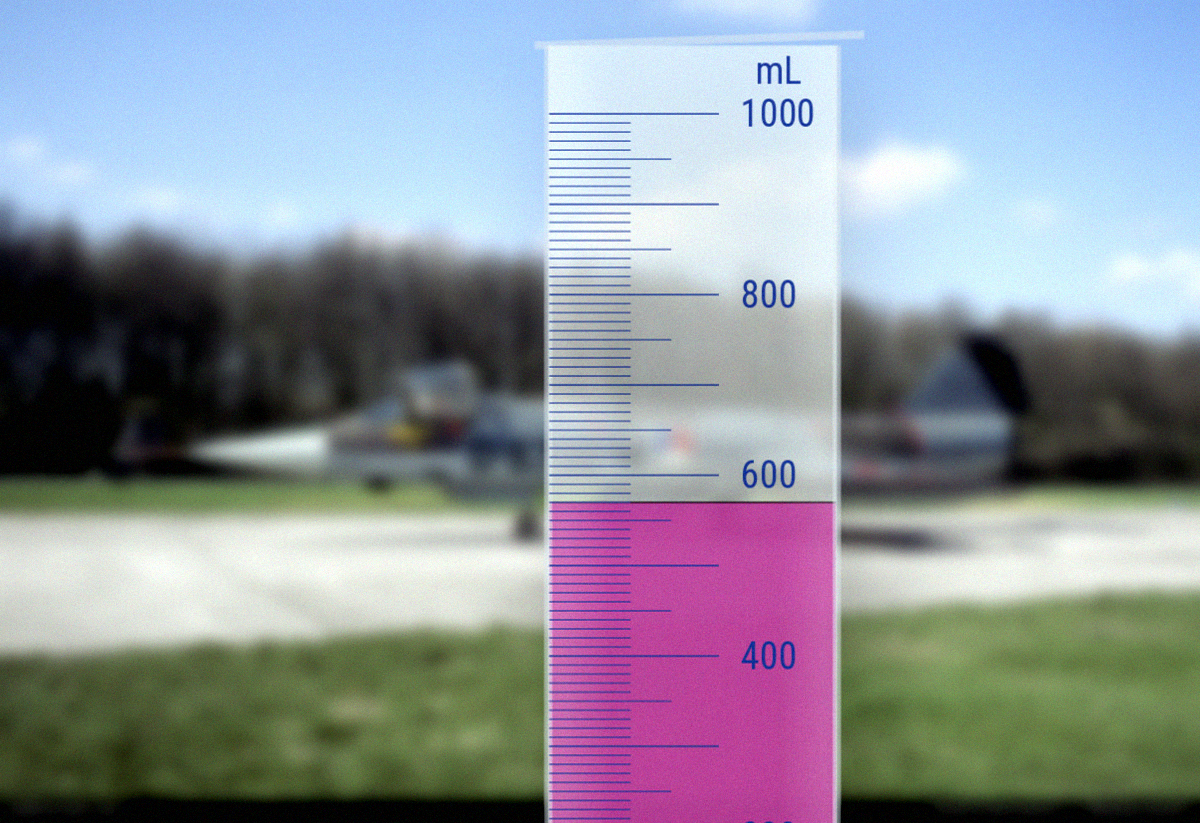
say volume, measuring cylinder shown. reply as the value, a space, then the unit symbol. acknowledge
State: 570 mL
